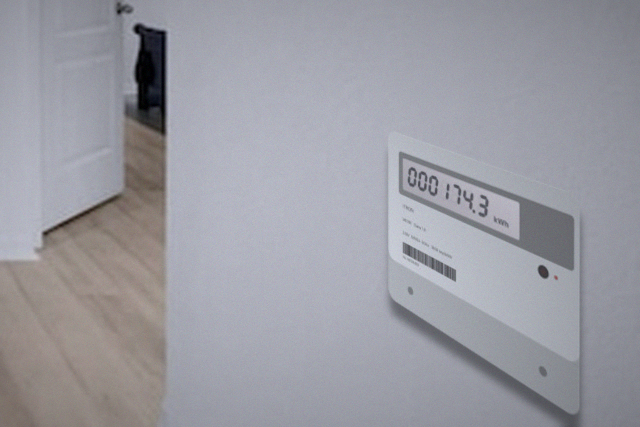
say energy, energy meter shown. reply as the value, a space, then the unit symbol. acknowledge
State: 174.3 kWh
